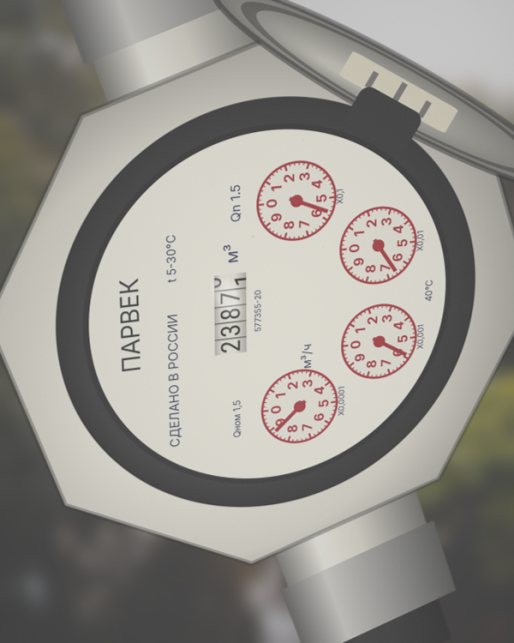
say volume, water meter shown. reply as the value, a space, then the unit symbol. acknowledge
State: 23870.5658 m³
